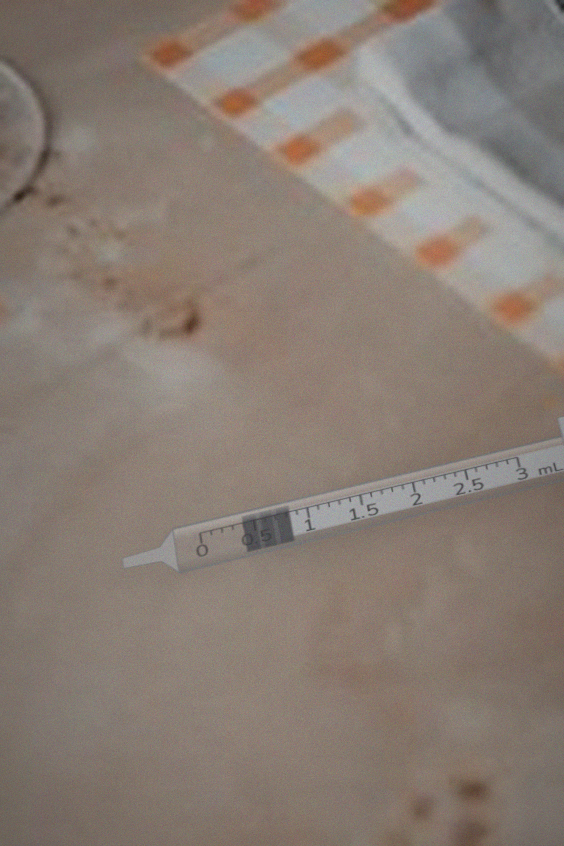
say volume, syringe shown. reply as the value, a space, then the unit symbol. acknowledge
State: 0.4 mL
